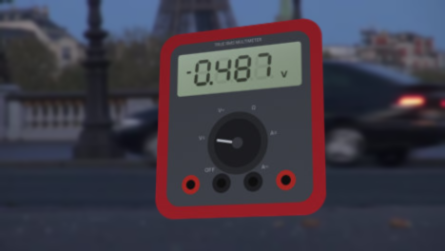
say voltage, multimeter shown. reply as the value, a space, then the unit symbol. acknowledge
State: -0.487 V
